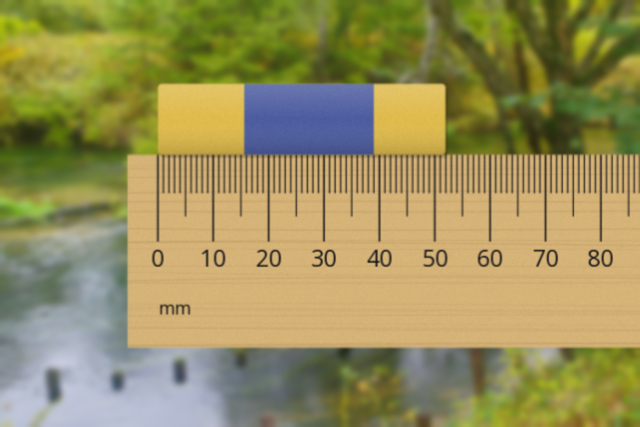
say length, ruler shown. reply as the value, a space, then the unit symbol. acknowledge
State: 52 mm
